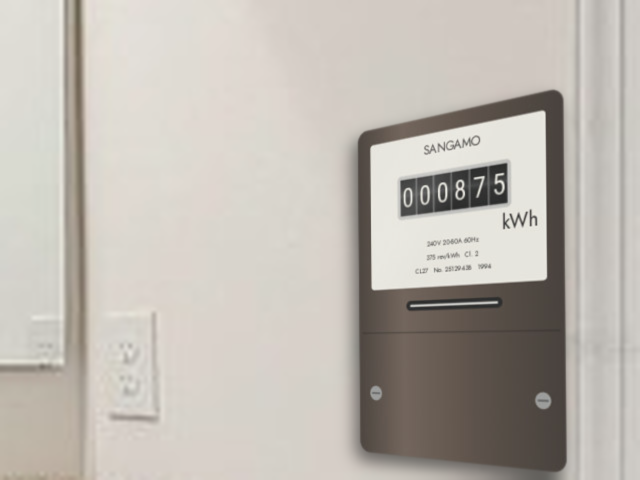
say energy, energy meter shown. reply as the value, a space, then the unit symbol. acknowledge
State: 875 kWh
